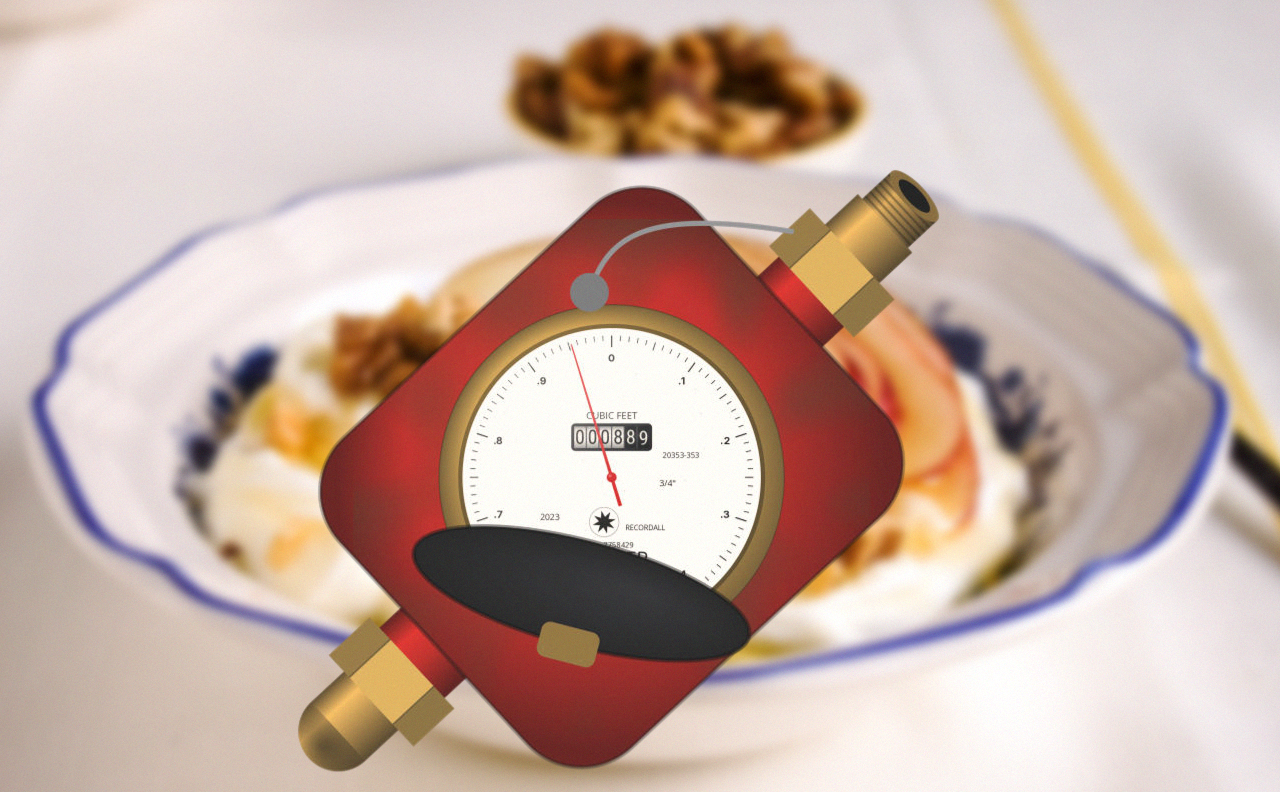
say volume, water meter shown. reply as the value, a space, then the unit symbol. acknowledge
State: 888.95 ft³
